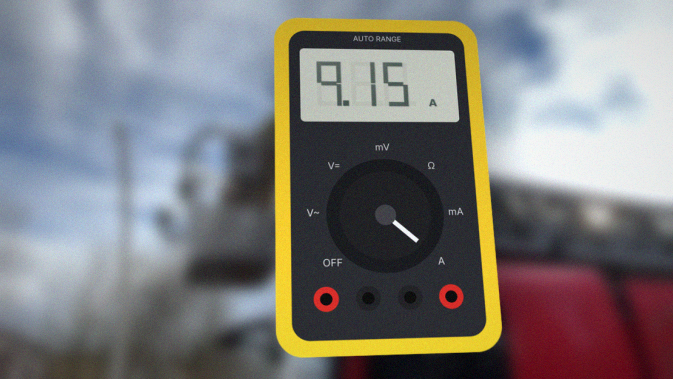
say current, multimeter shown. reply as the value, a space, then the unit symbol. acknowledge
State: 9.15 A
